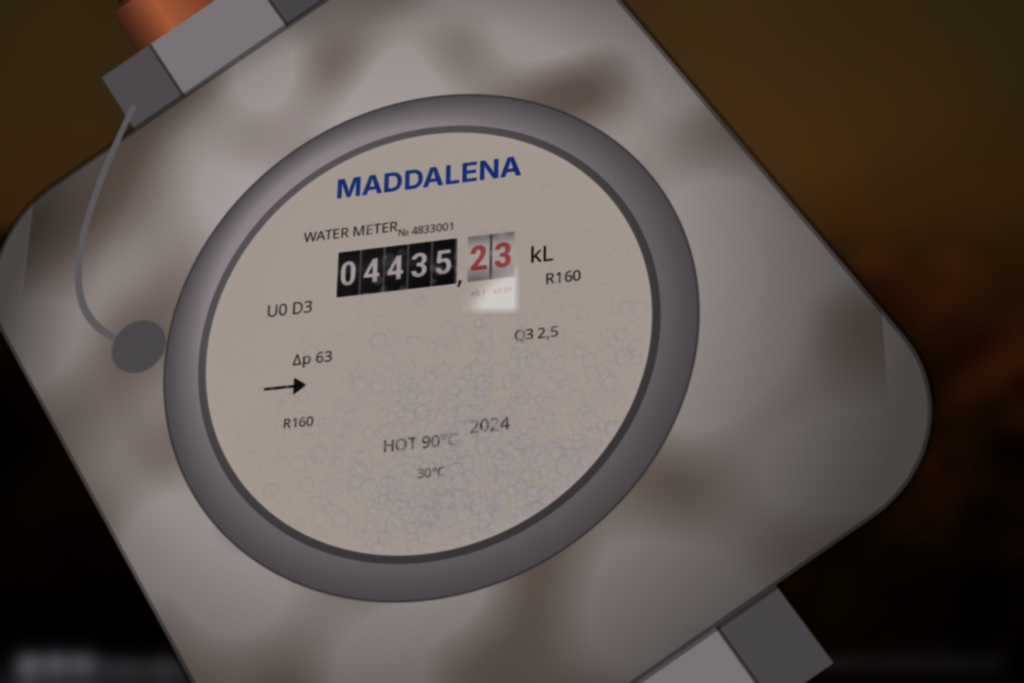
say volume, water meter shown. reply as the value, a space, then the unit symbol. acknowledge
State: 4435.23 kL
